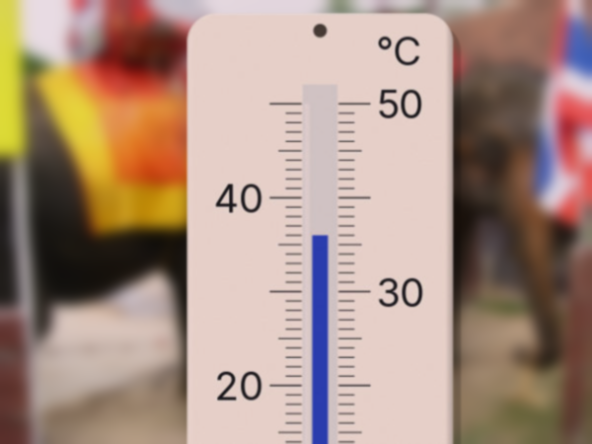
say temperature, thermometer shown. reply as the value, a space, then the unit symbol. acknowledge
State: 36 °C
